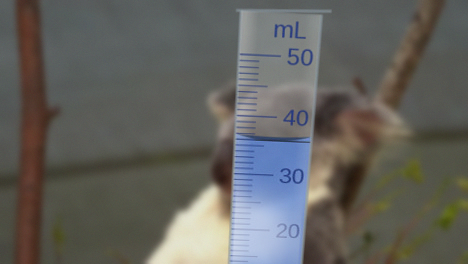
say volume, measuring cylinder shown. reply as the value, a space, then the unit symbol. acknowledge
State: 36 mL
